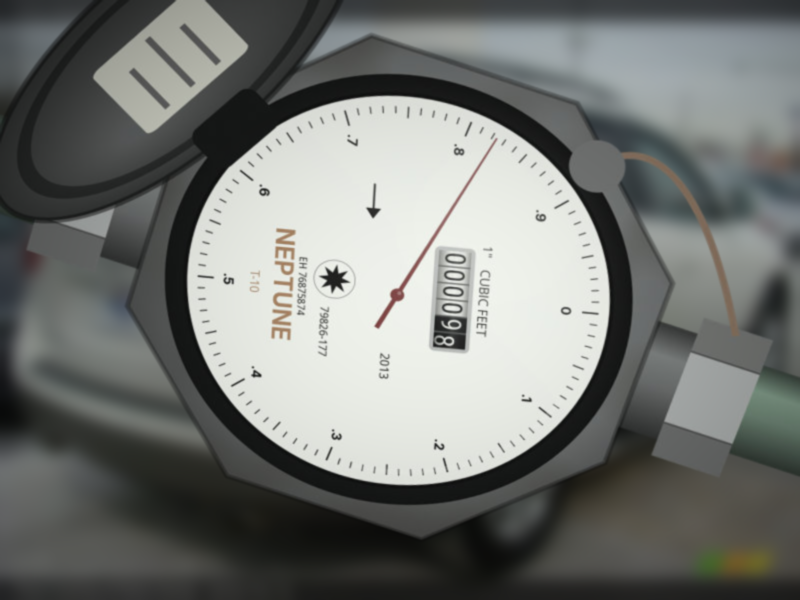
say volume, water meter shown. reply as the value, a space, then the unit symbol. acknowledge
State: 97.82 ft³
